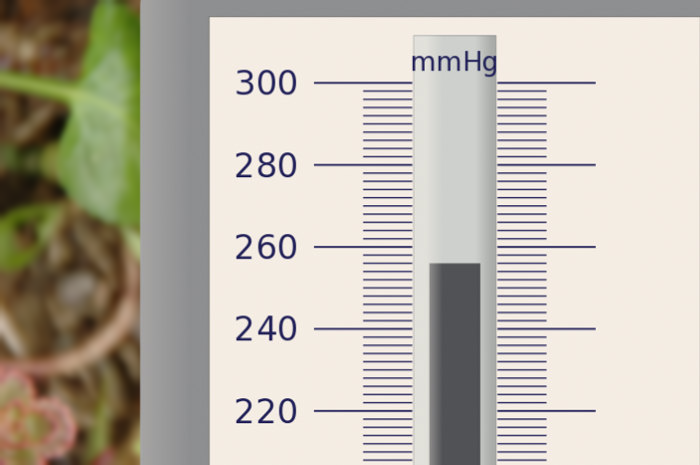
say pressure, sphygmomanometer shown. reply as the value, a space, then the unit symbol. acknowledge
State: 256 mmHg
